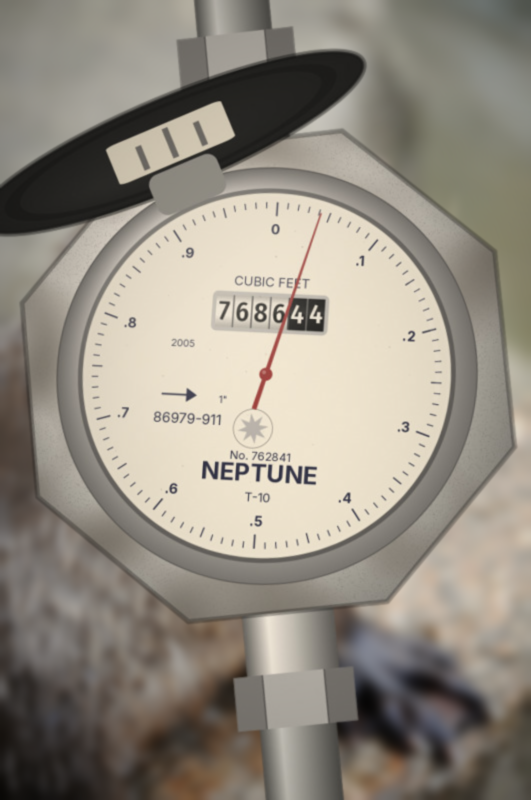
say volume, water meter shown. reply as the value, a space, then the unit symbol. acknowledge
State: 768644.04 ft³
